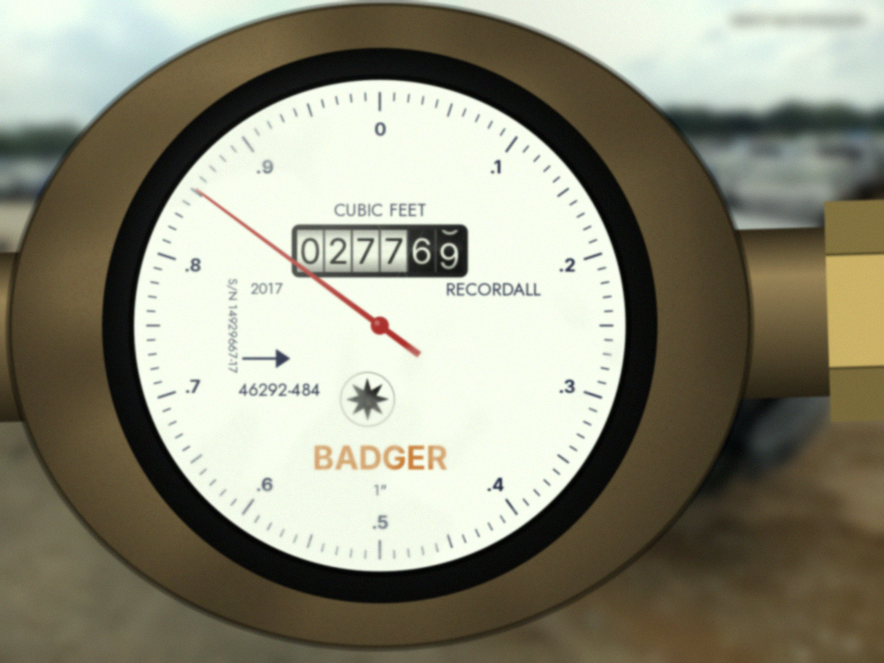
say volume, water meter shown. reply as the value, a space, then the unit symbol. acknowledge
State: 27768.85 ft³
